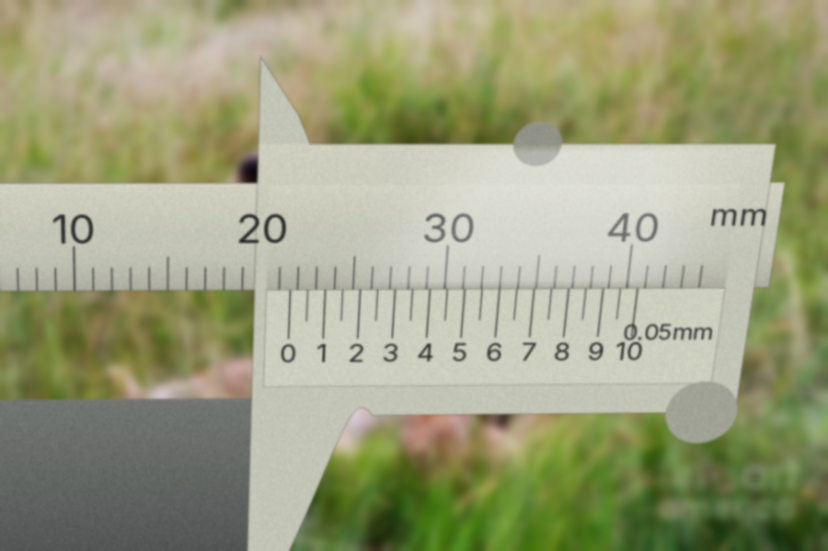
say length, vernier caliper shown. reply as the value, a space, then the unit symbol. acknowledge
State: 21.6 mm
